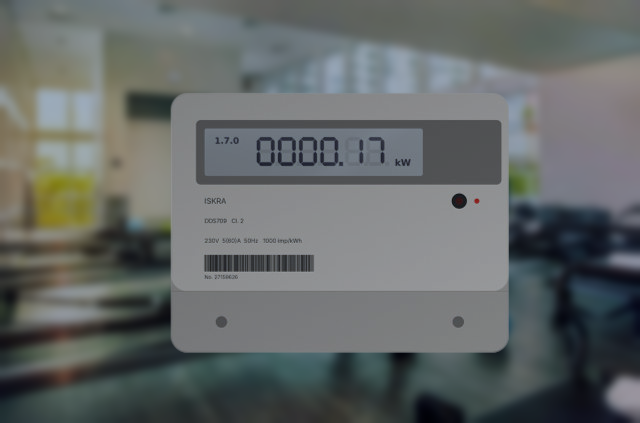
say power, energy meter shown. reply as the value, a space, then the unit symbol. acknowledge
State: 0.17 kW
